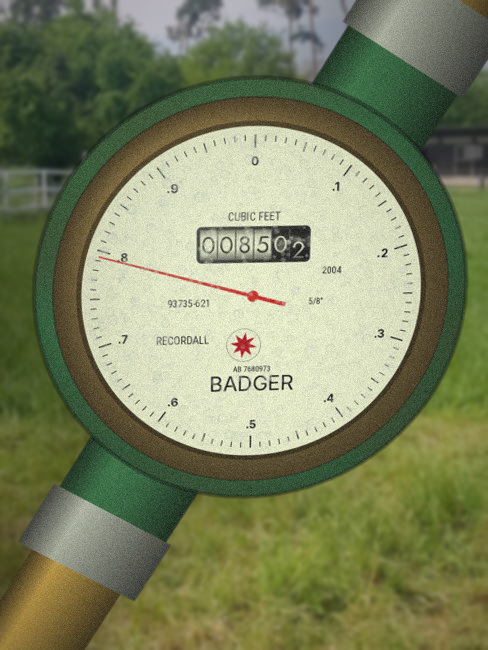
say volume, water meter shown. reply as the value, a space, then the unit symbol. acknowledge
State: 8501.79 ft³
